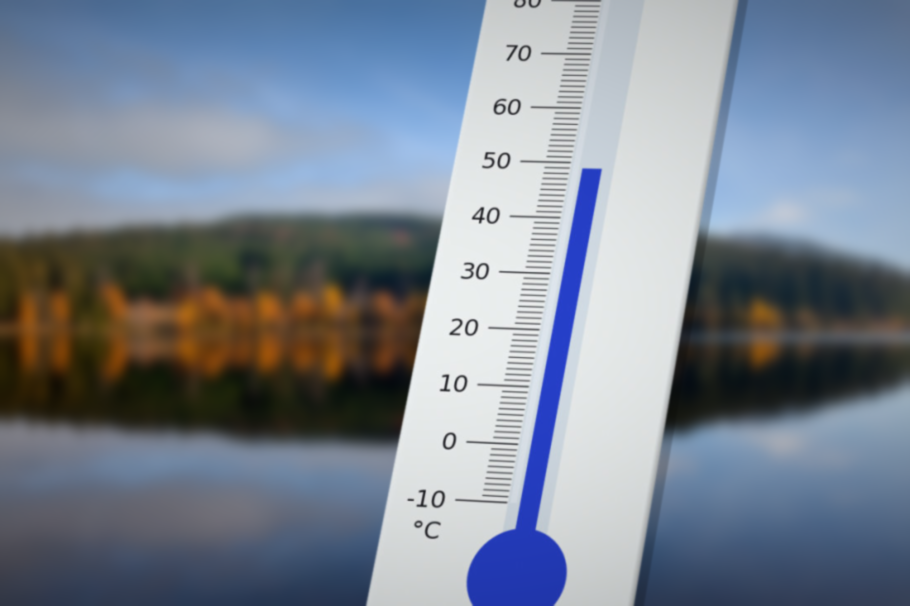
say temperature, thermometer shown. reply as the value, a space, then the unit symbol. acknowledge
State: 49 °C
